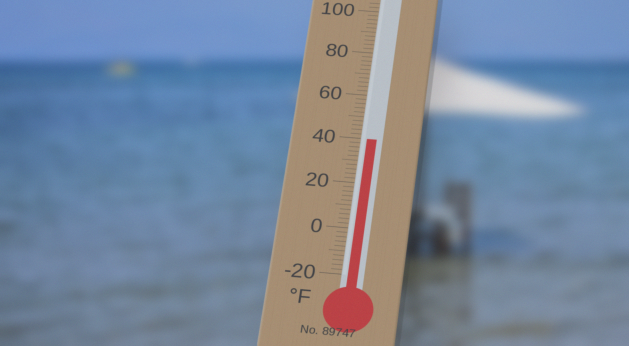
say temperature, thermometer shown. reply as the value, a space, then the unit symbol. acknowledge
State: 40 °F
